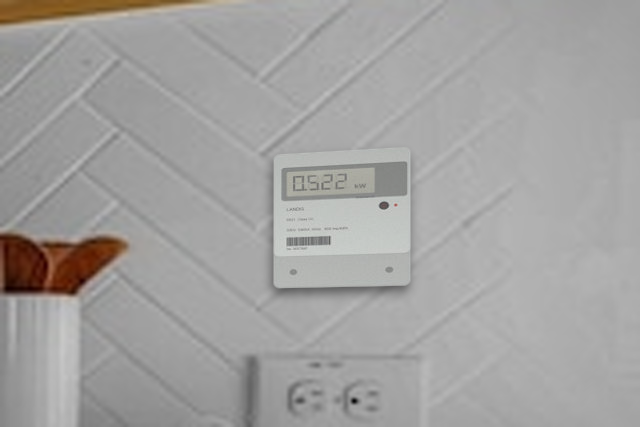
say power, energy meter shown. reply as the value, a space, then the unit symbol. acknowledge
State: 0.522 kW
